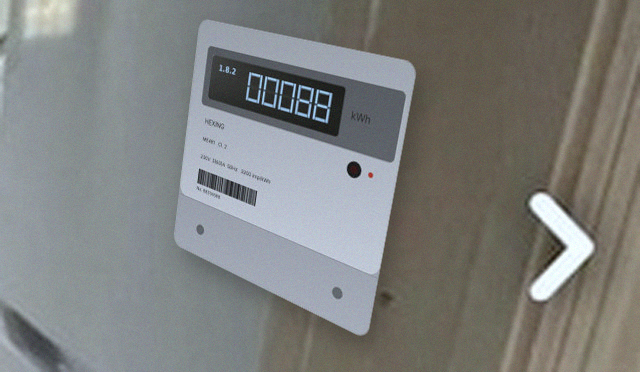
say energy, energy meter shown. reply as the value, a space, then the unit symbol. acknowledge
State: 88 kWh
